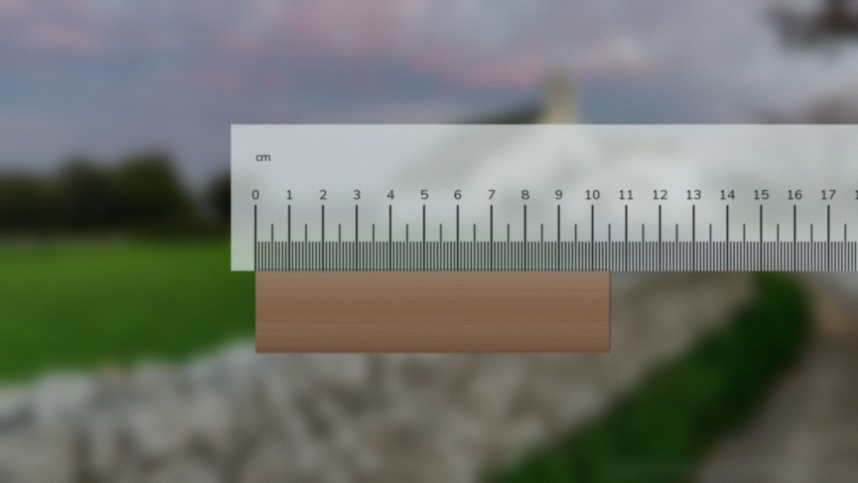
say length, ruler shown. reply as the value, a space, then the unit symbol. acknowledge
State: 10.5 cm
